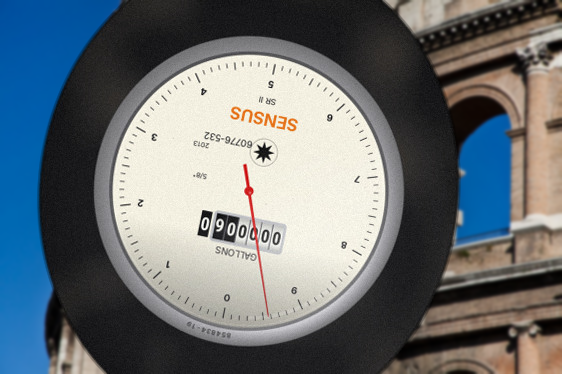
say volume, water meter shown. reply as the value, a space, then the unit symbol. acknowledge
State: 59.4 gal
